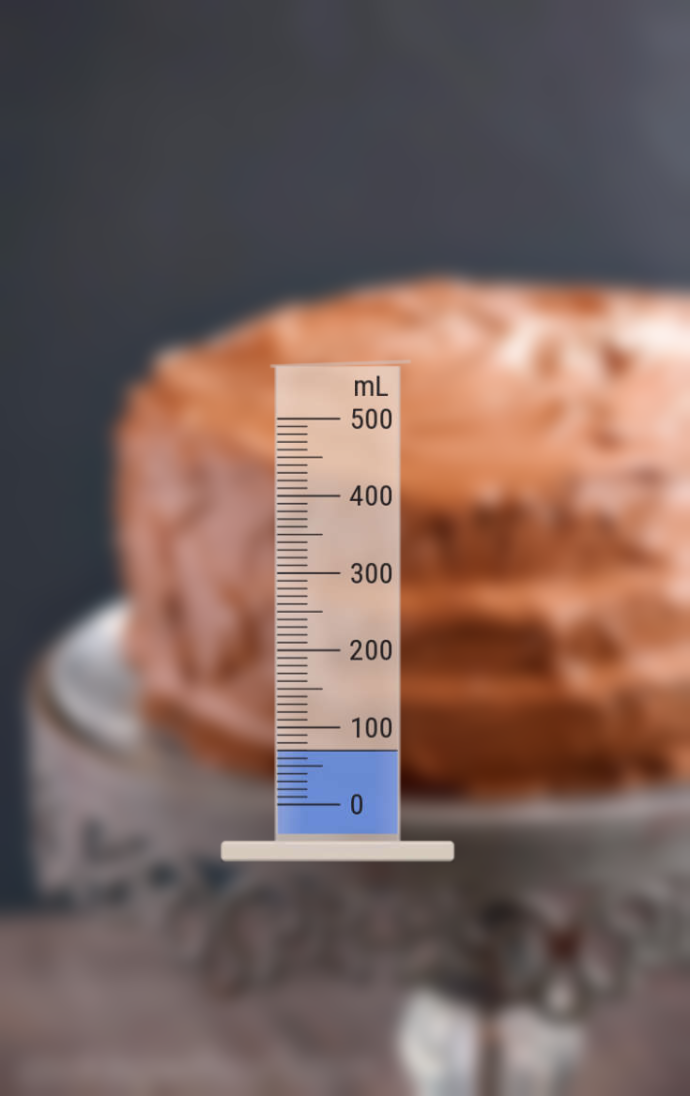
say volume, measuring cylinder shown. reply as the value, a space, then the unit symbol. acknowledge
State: 70 mL
